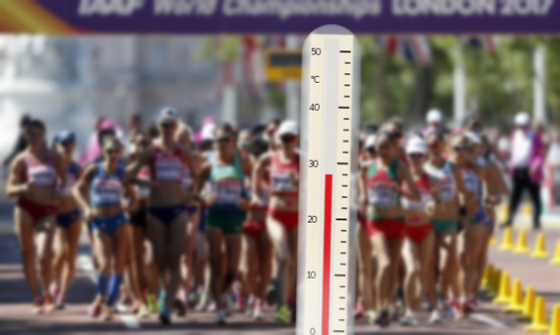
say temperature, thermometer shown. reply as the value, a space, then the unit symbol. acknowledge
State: 28 °C
